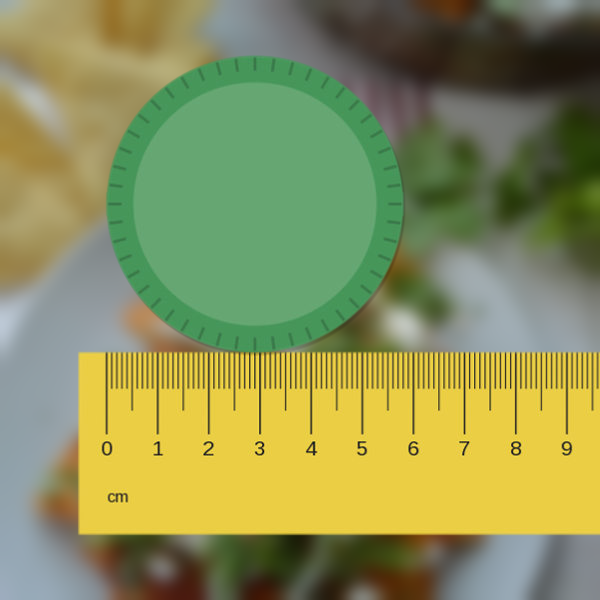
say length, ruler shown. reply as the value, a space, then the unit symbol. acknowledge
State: 5.8 cm
